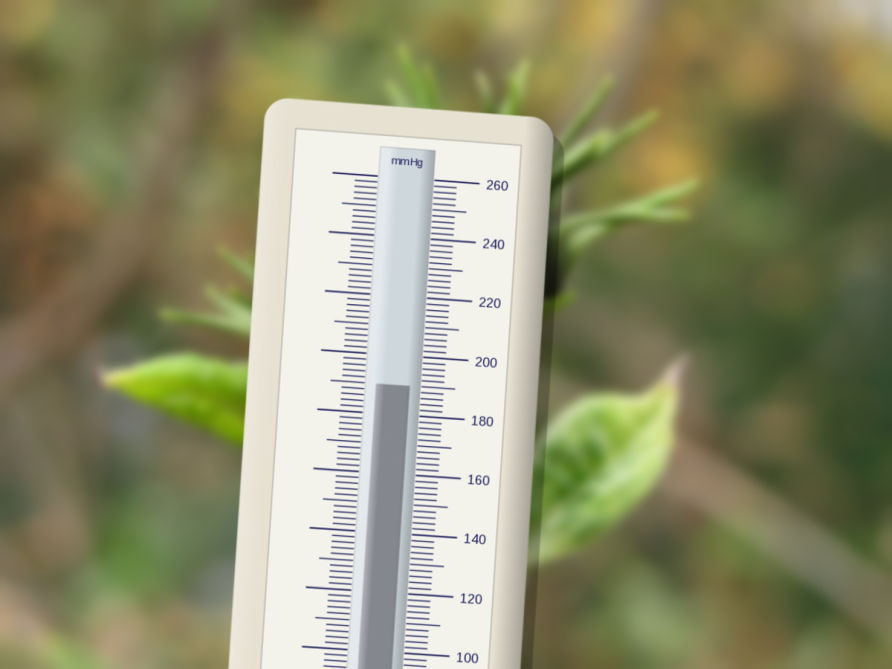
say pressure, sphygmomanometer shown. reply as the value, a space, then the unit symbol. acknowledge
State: 190 mmHg
